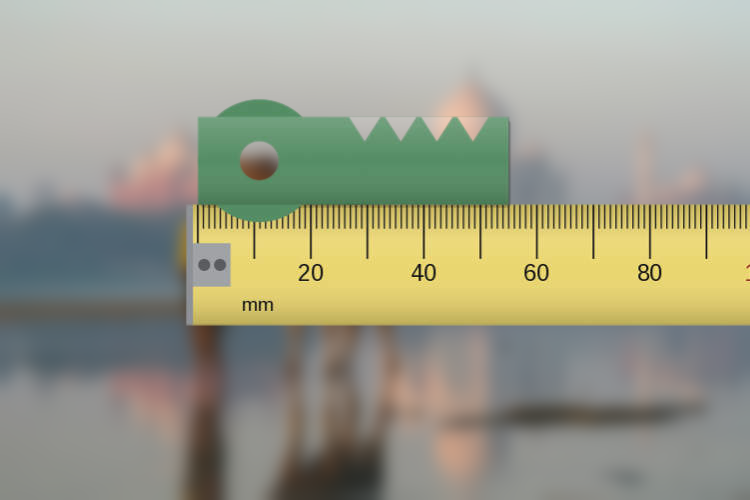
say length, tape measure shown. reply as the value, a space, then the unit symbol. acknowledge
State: 55 mm
